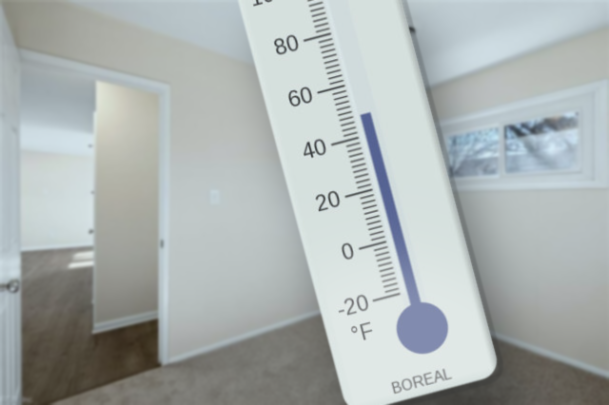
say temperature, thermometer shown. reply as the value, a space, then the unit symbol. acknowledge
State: 48 °F
